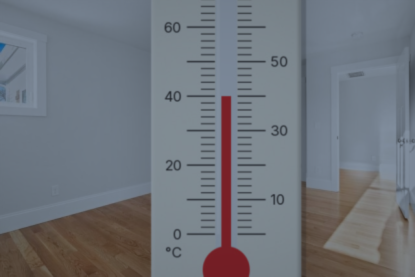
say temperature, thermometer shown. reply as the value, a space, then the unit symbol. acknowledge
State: 40 °C
